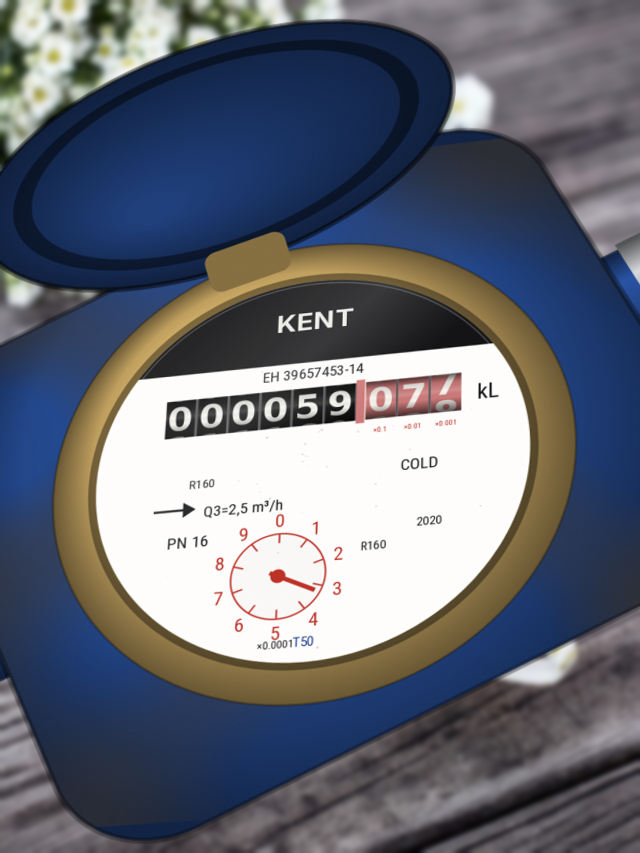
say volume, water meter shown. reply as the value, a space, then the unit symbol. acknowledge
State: 59.0773 kL
